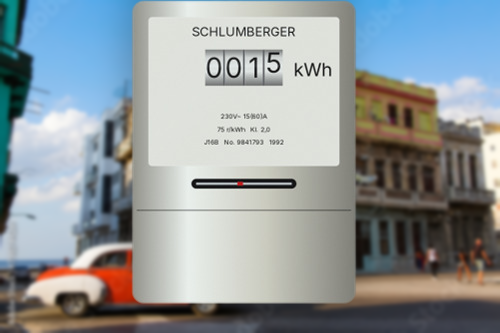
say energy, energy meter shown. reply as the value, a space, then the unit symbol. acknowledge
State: 15 kWh
